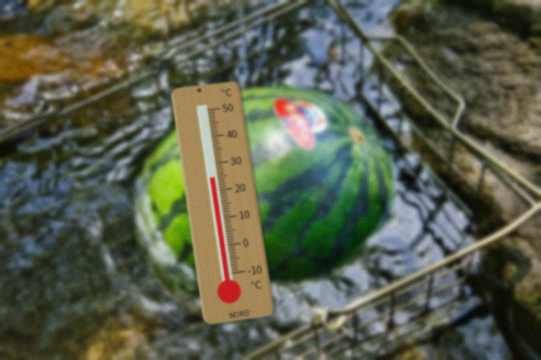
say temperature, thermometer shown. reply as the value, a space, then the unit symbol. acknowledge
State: 25 °C
